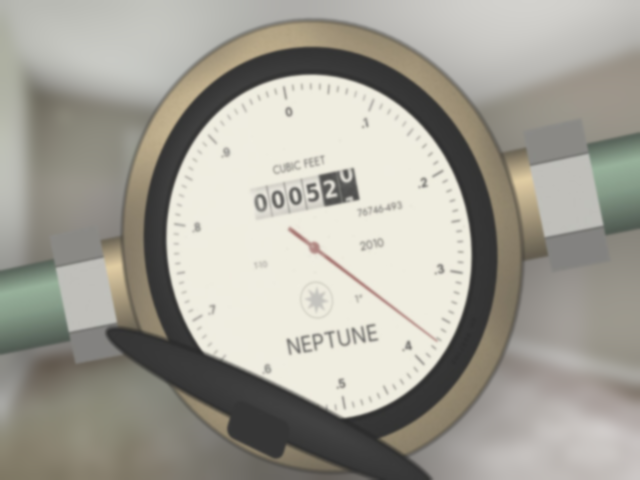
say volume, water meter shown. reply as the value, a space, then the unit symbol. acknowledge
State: 520.37 ft³
